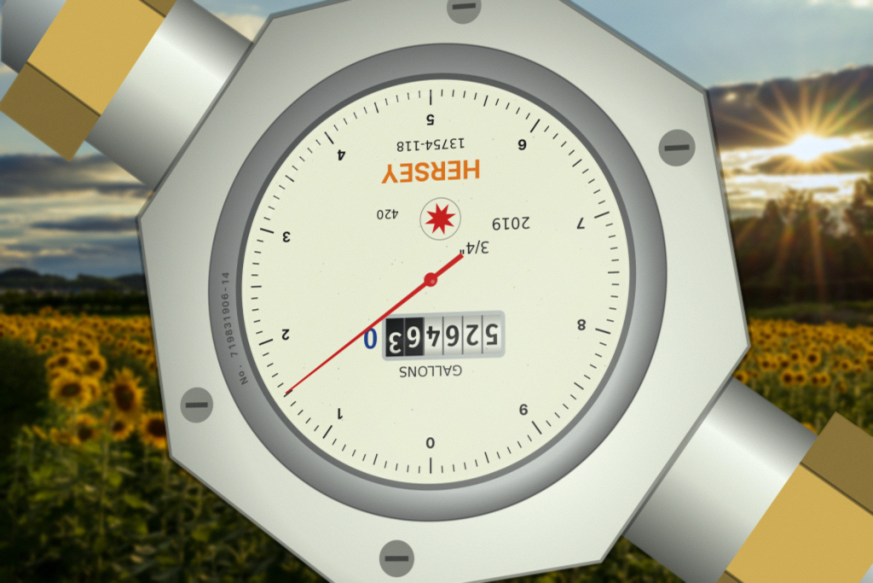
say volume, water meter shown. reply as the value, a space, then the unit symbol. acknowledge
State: 5264631.5 gal
